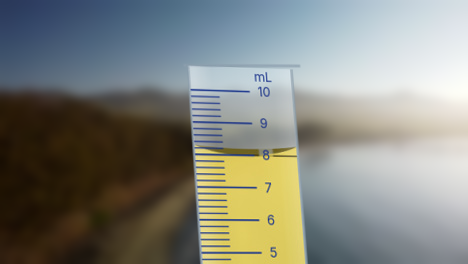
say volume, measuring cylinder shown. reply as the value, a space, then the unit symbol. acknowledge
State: 8 mL
